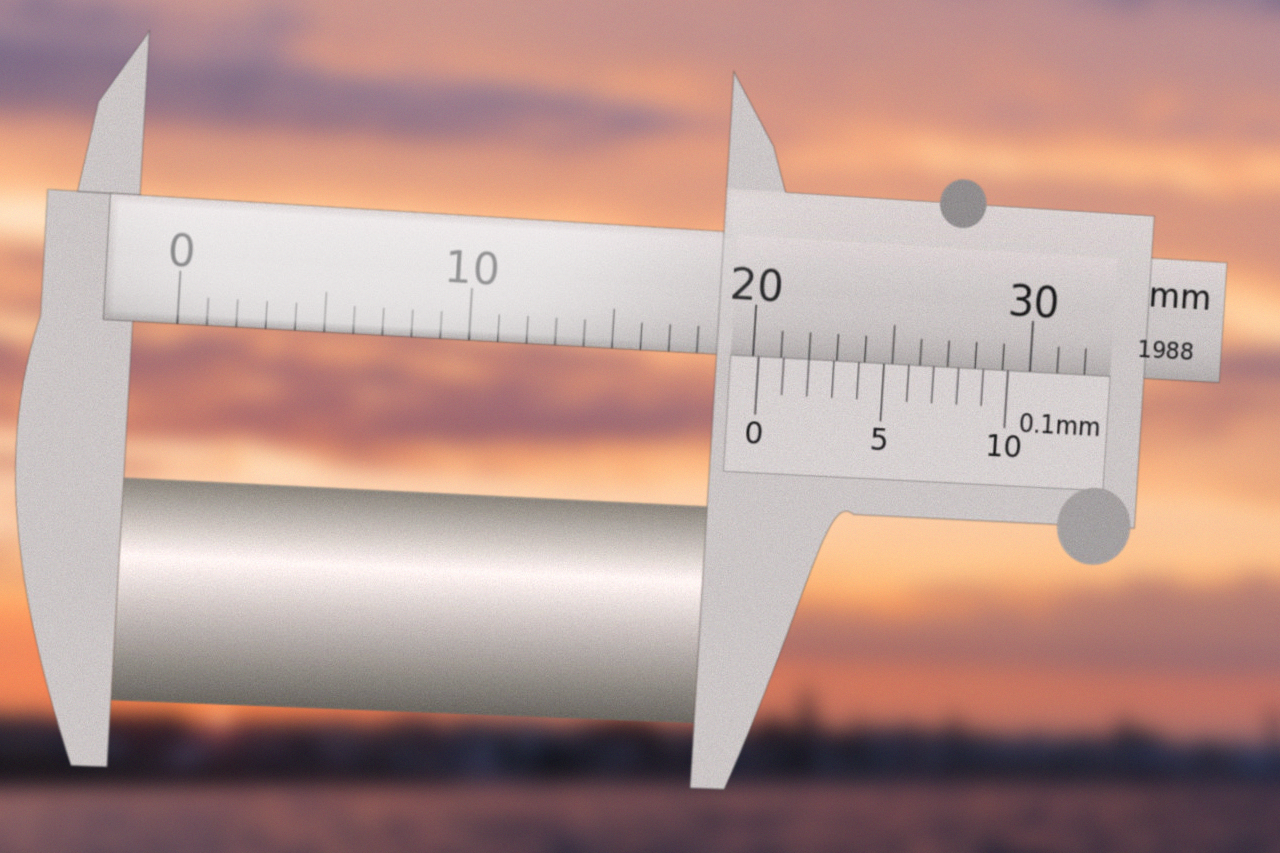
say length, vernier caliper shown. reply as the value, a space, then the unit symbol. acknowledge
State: 20.2 mm
